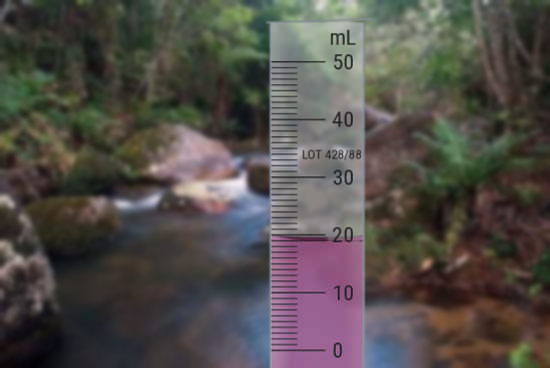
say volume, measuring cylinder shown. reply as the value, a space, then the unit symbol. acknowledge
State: 19 mL
